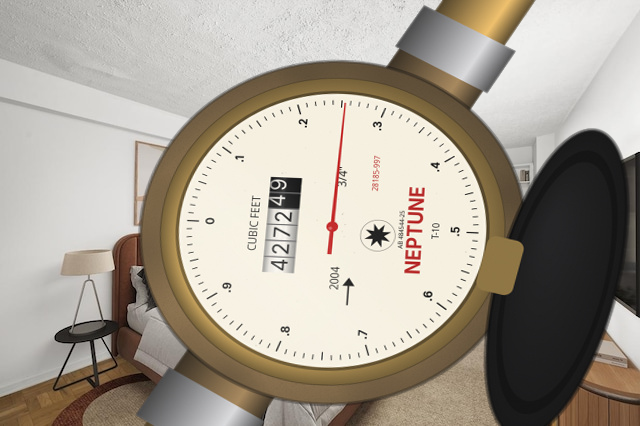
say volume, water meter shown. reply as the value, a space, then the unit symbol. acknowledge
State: 427249.25 ft³
